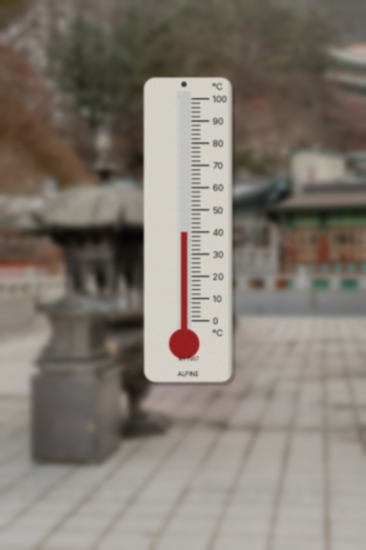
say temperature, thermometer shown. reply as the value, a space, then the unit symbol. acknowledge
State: 40 °C
